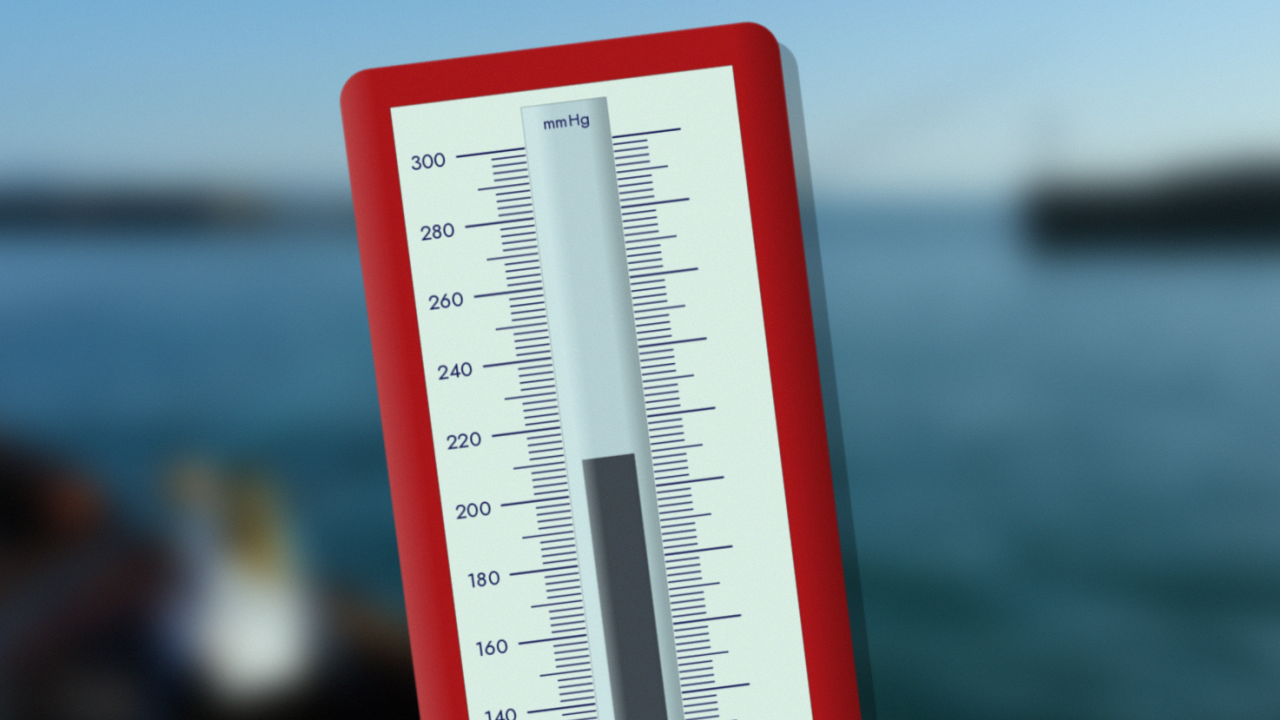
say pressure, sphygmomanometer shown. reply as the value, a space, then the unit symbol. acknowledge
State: 210 mmHg
